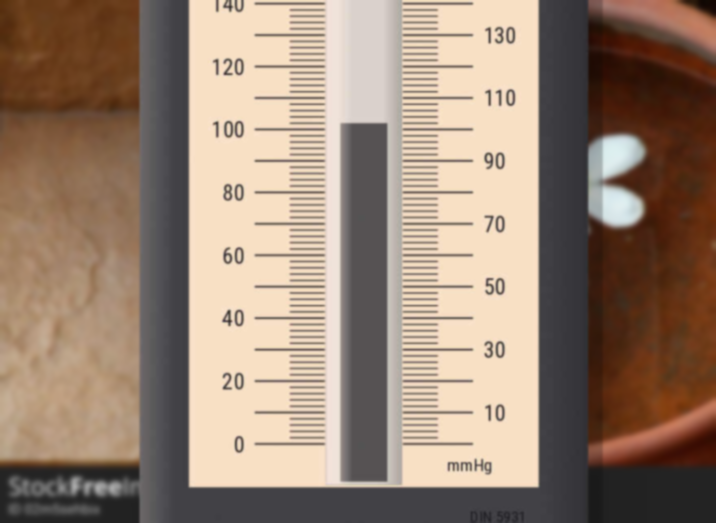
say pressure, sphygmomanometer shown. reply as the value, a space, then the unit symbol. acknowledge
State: 102 mmHg
